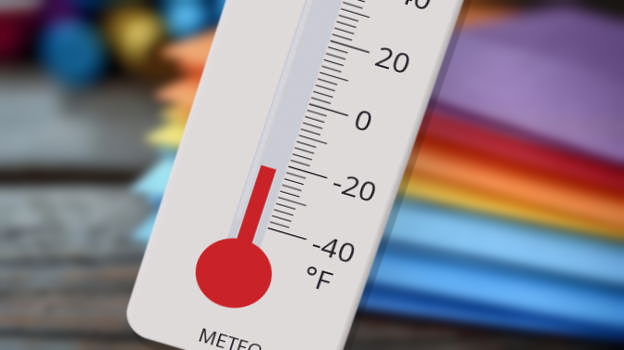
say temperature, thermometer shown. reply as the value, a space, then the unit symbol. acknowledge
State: -22 °F
